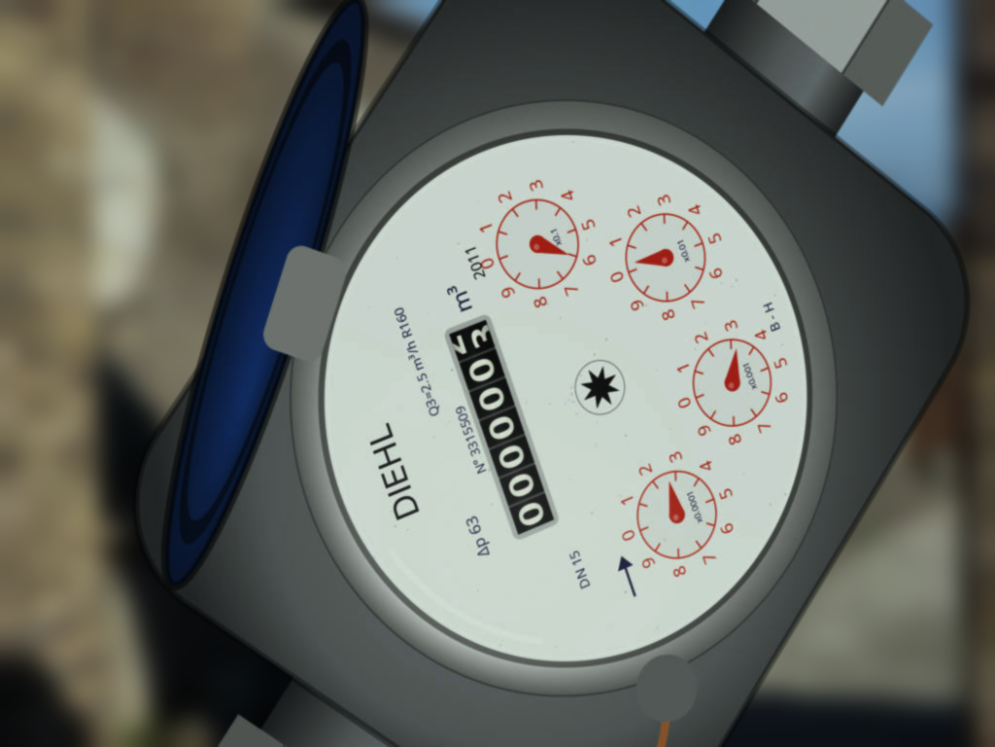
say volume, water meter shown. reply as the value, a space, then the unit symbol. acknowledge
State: 2.6032 m³
